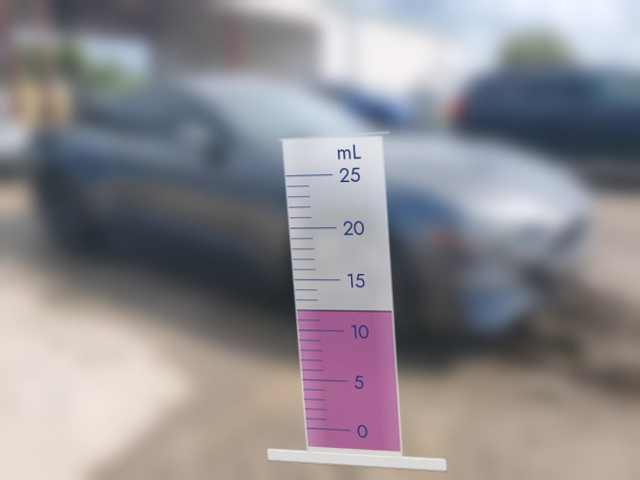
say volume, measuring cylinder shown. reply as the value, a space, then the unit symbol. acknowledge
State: 12 mL
